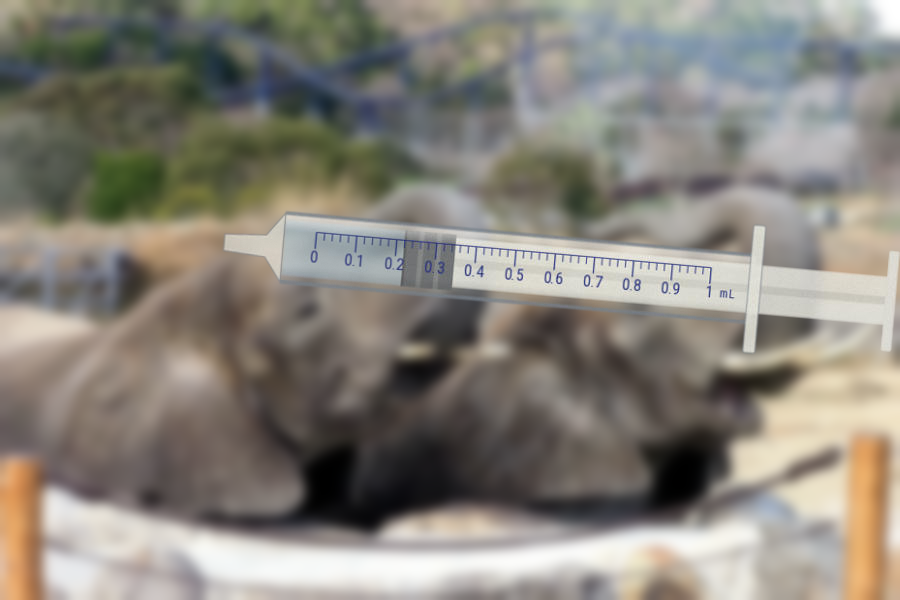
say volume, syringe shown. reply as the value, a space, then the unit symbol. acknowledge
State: 0.22 mL
